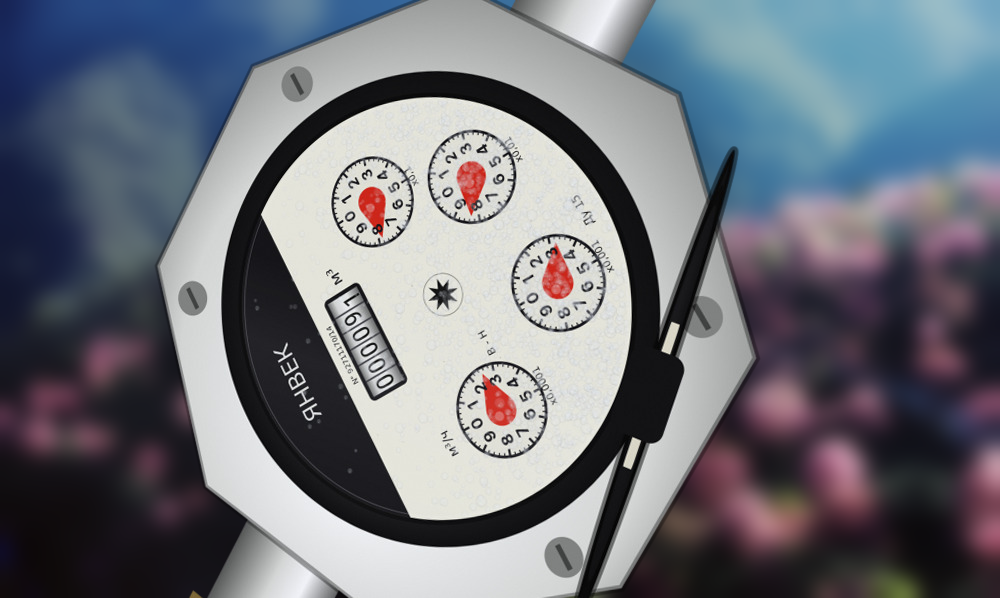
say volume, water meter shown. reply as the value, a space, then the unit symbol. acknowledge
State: 90.7832 m³
